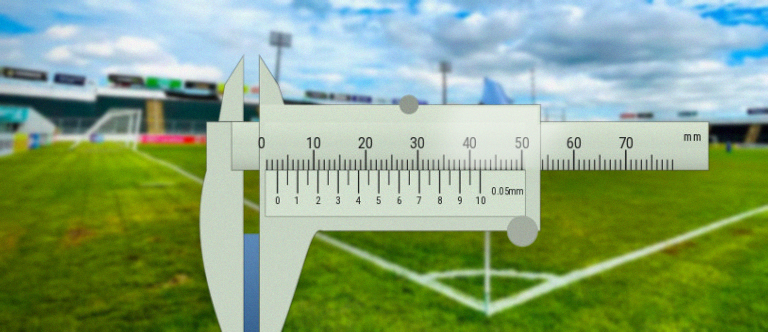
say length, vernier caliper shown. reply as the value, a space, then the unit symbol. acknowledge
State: 3.0 mm
